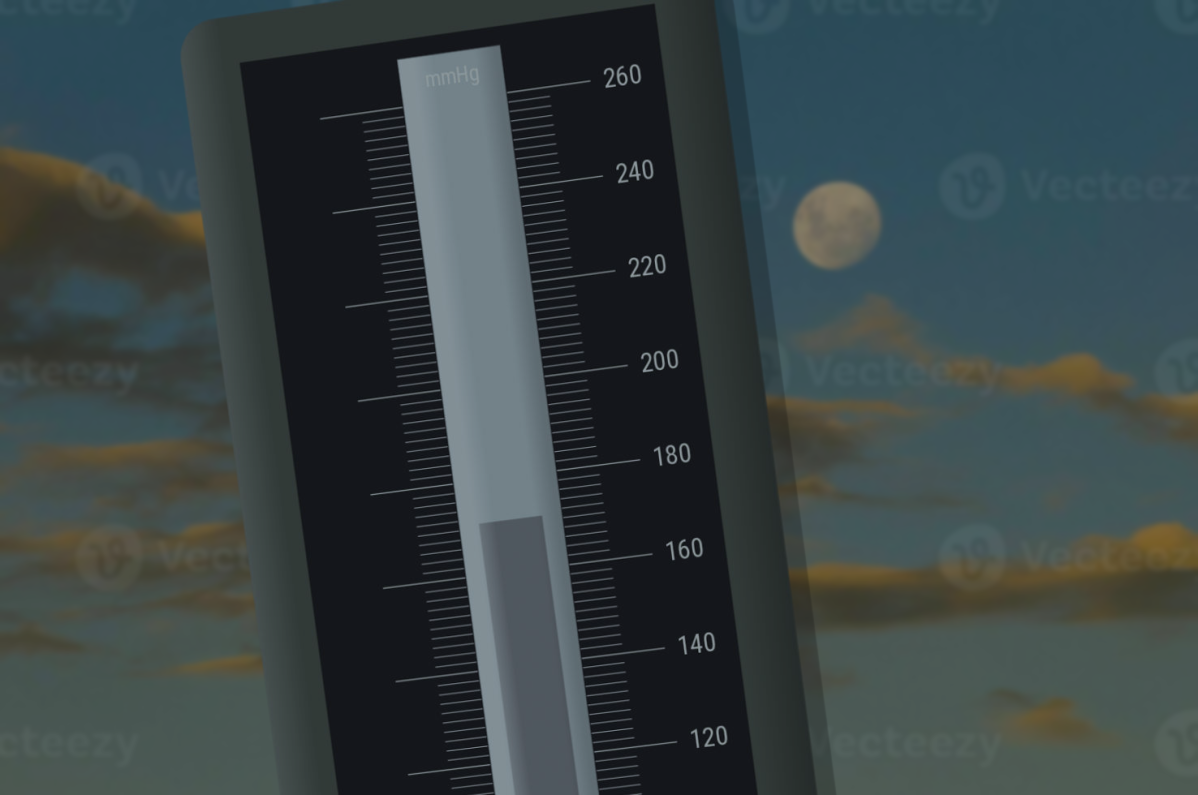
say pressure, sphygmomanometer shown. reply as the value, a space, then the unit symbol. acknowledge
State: 171 mmHg
